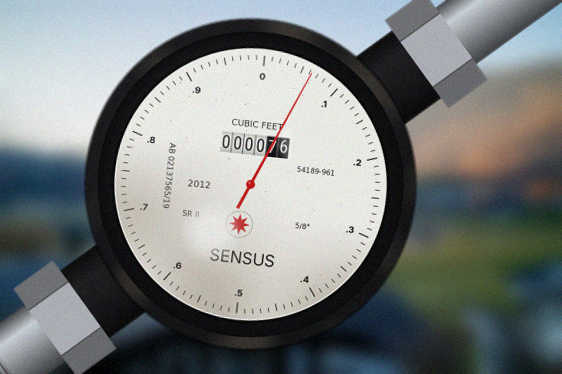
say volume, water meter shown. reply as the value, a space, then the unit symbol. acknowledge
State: 76.06 ft³
